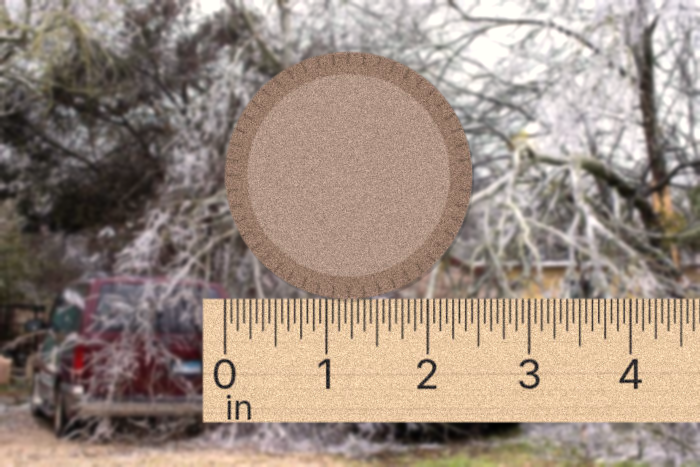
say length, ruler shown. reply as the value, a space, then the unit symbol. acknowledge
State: 2.4375 in
